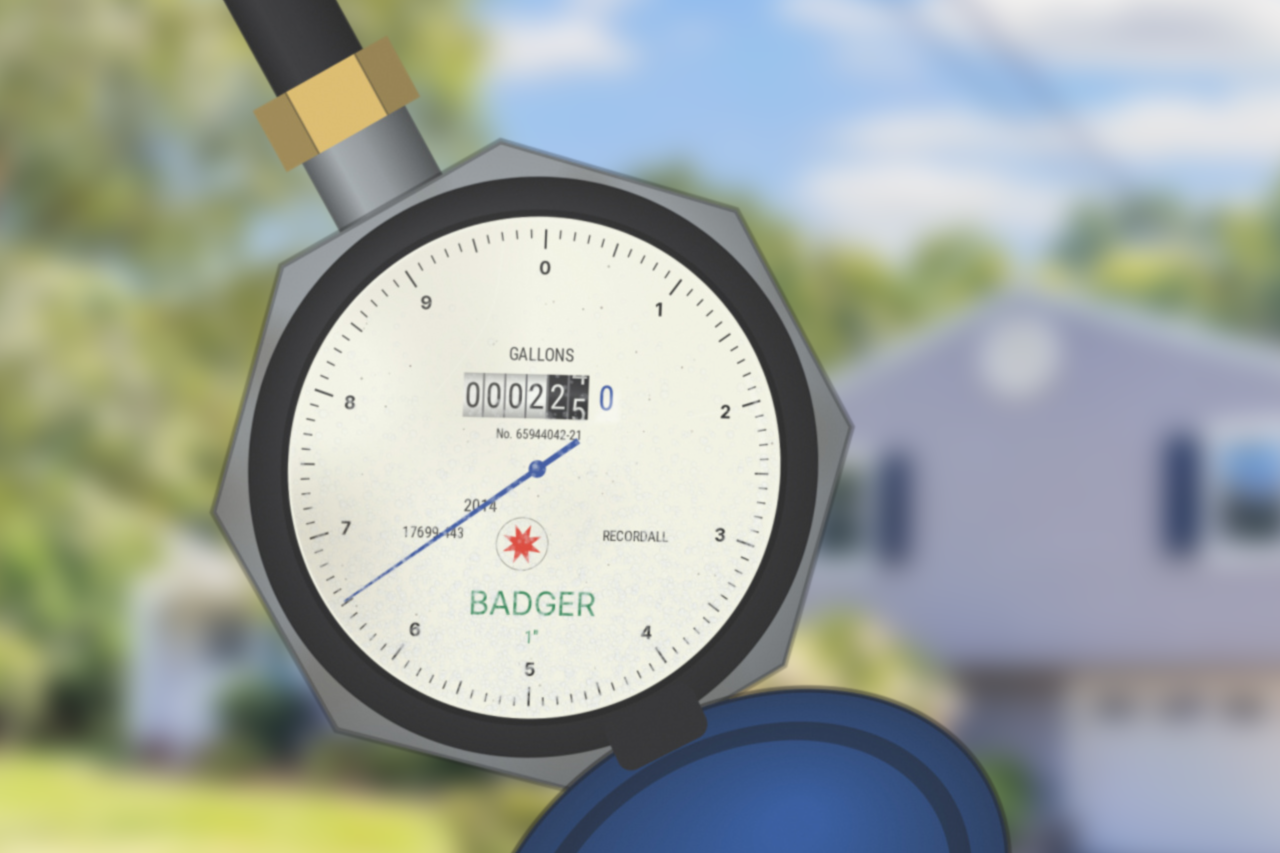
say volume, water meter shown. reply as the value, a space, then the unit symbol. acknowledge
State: 2246.5 gal
